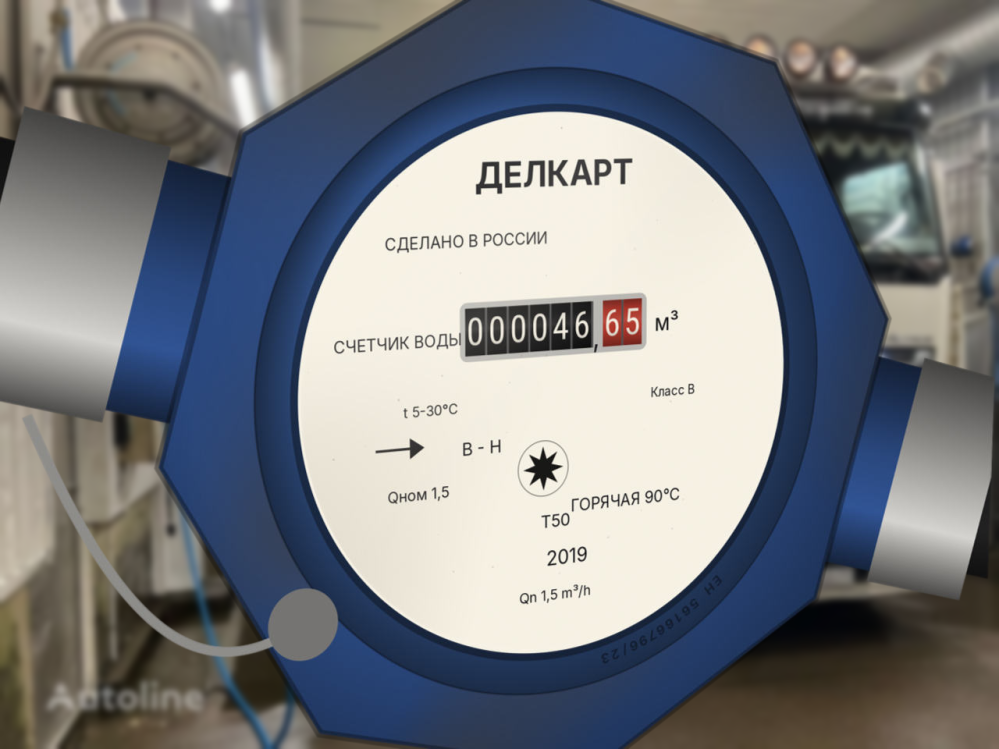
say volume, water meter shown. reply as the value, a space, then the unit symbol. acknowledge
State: 46.65 m³
